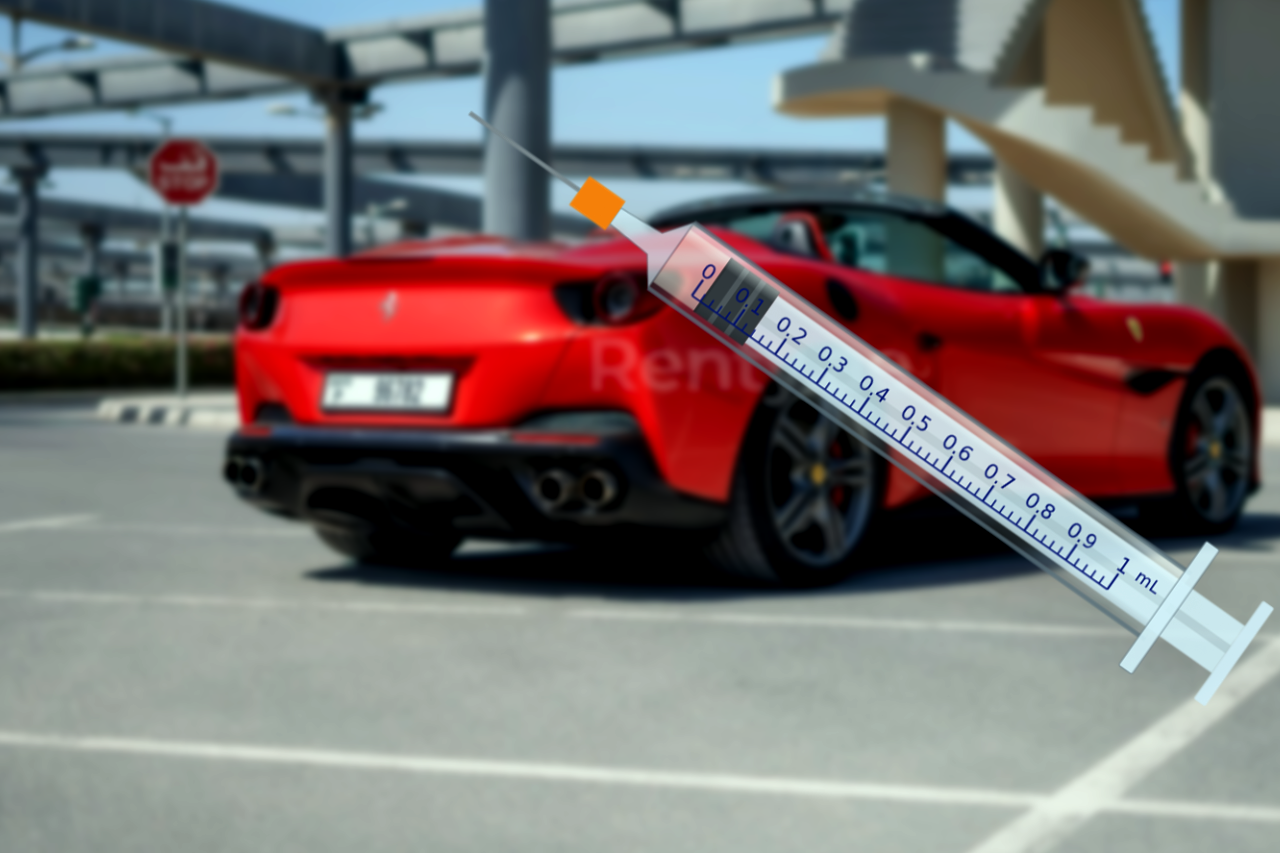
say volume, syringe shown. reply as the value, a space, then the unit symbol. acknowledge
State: 0.02 mL
